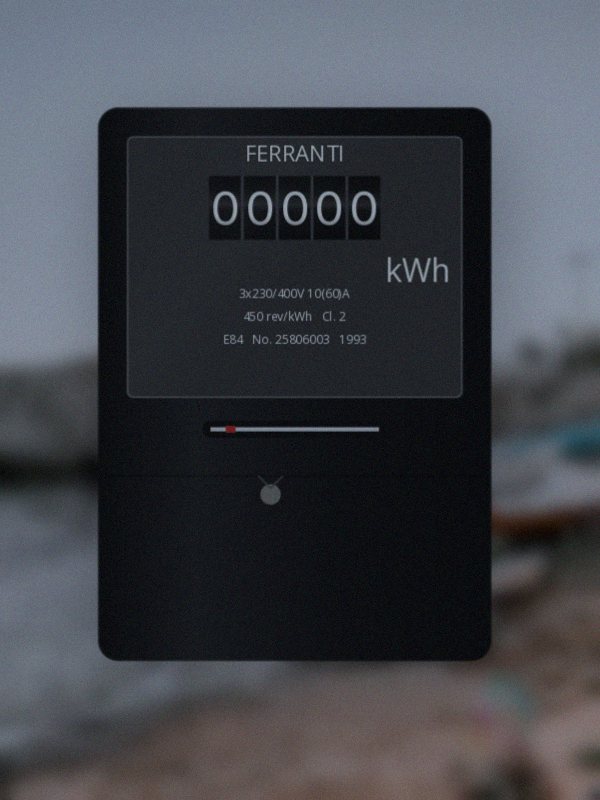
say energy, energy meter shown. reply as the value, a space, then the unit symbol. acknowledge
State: 0 kWh
